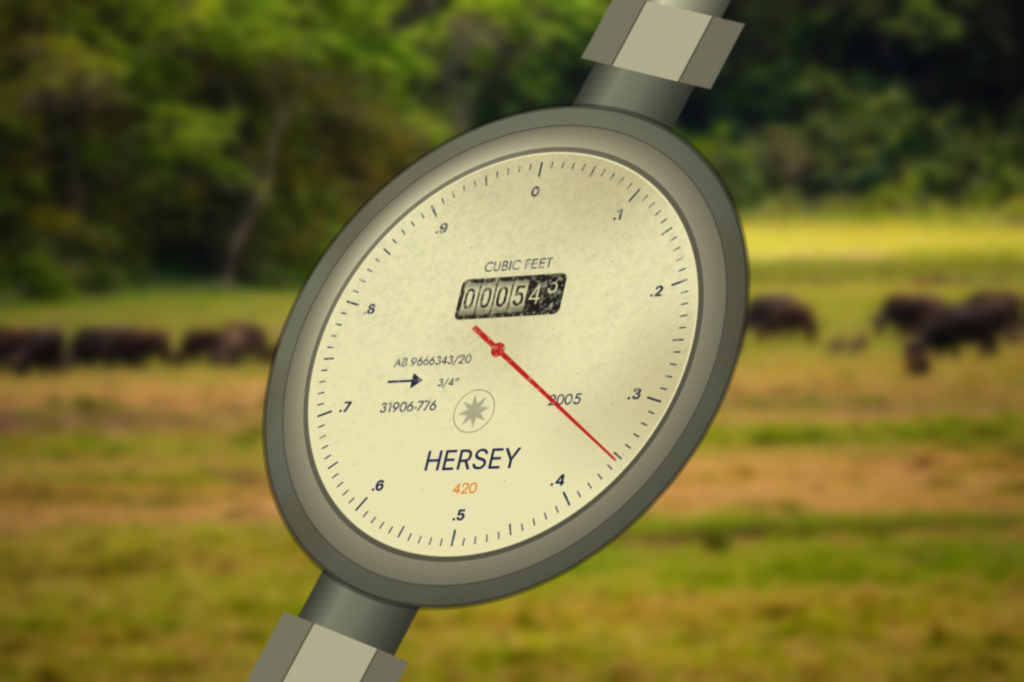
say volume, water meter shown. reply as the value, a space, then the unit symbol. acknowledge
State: 543.35 ft³
